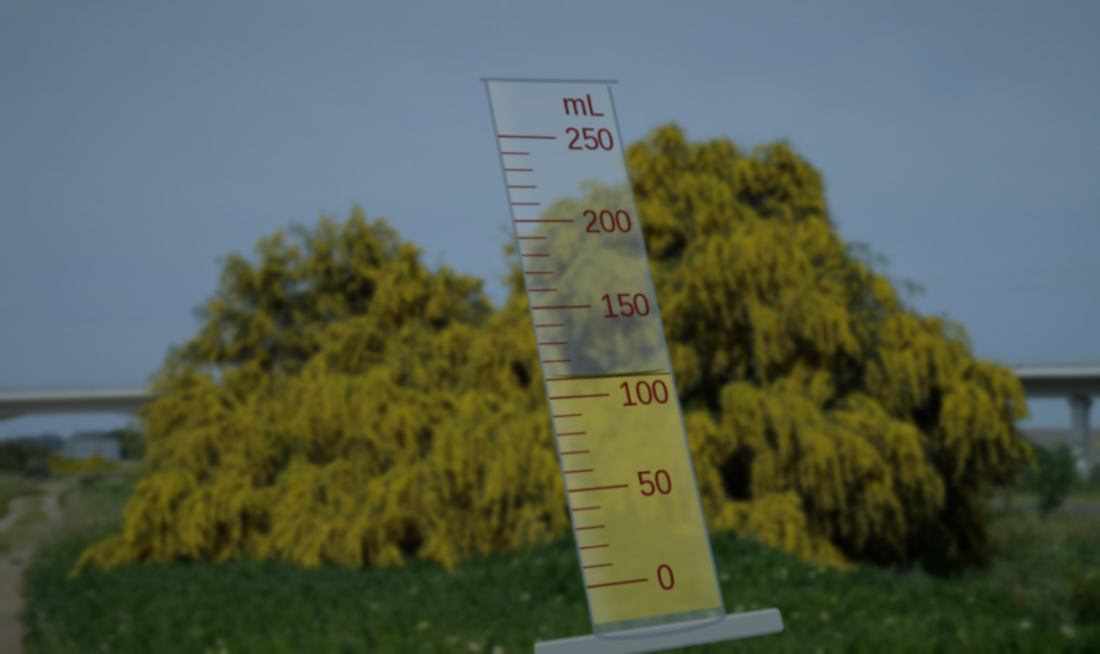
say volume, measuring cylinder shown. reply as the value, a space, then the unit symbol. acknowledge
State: 110 mL
